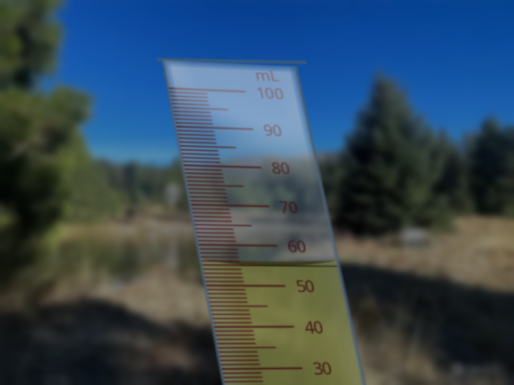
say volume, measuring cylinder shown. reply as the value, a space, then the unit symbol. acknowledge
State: 55 mL
